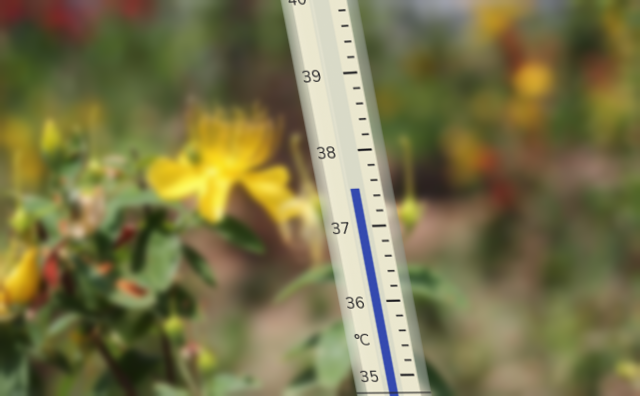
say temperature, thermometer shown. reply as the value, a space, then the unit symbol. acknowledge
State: 37.5 °C
